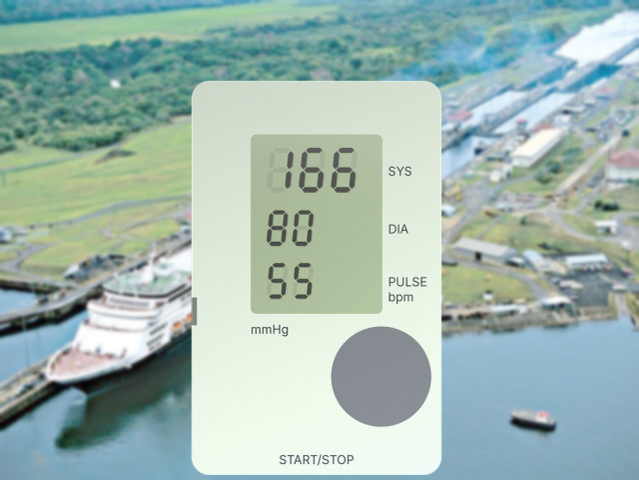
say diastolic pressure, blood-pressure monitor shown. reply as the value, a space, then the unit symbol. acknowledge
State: 80 mmHg
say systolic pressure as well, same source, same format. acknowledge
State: 166 mmHg
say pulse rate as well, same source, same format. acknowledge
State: 55 bpm
